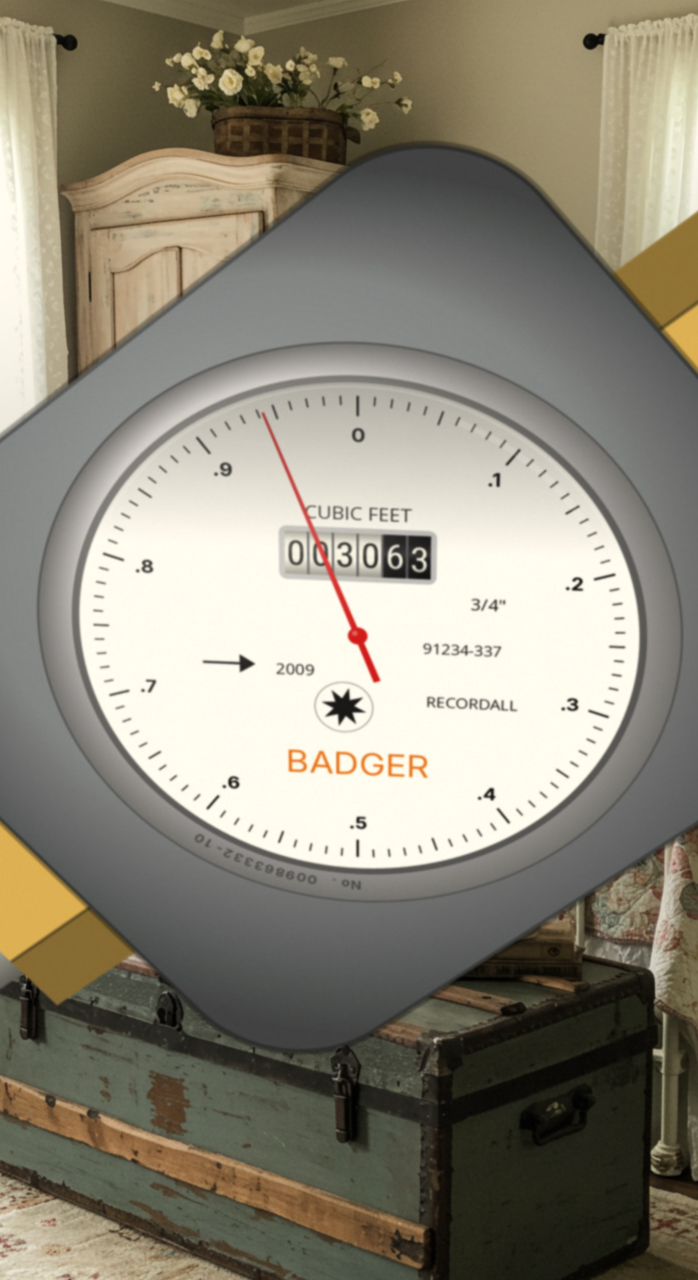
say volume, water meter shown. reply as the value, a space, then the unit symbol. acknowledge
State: 3062.94 ft³
